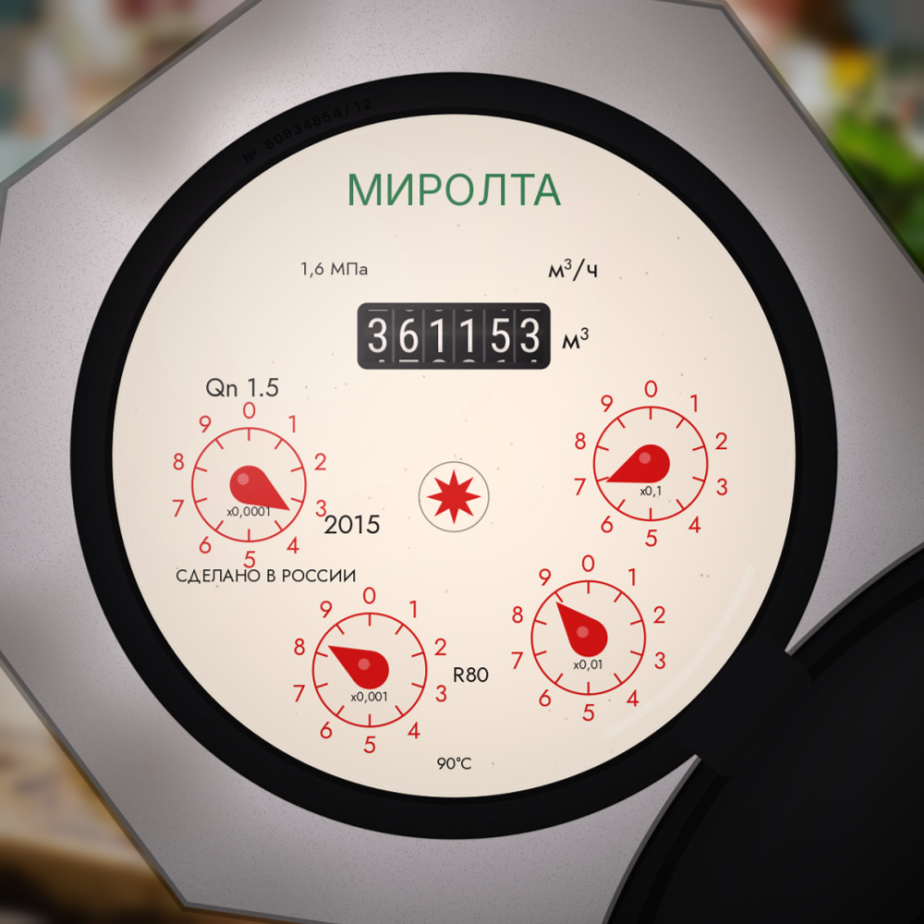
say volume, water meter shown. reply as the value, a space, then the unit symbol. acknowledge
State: 361153.6883 m³
